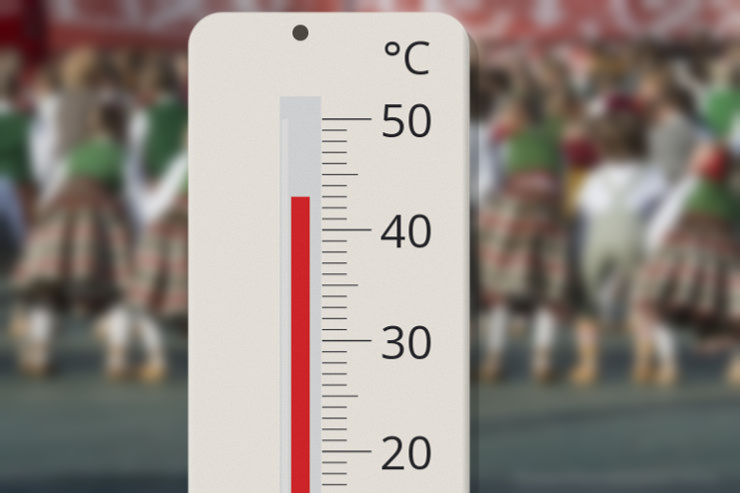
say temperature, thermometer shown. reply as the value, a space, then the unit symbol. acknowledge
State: 43 °C
